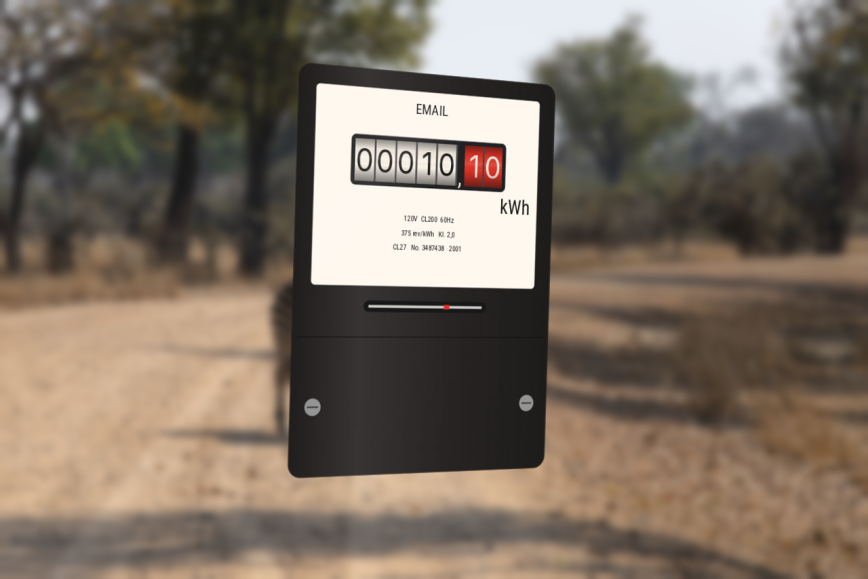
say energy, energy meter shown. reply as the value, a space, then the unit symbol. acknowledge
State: 10.10 kWh
